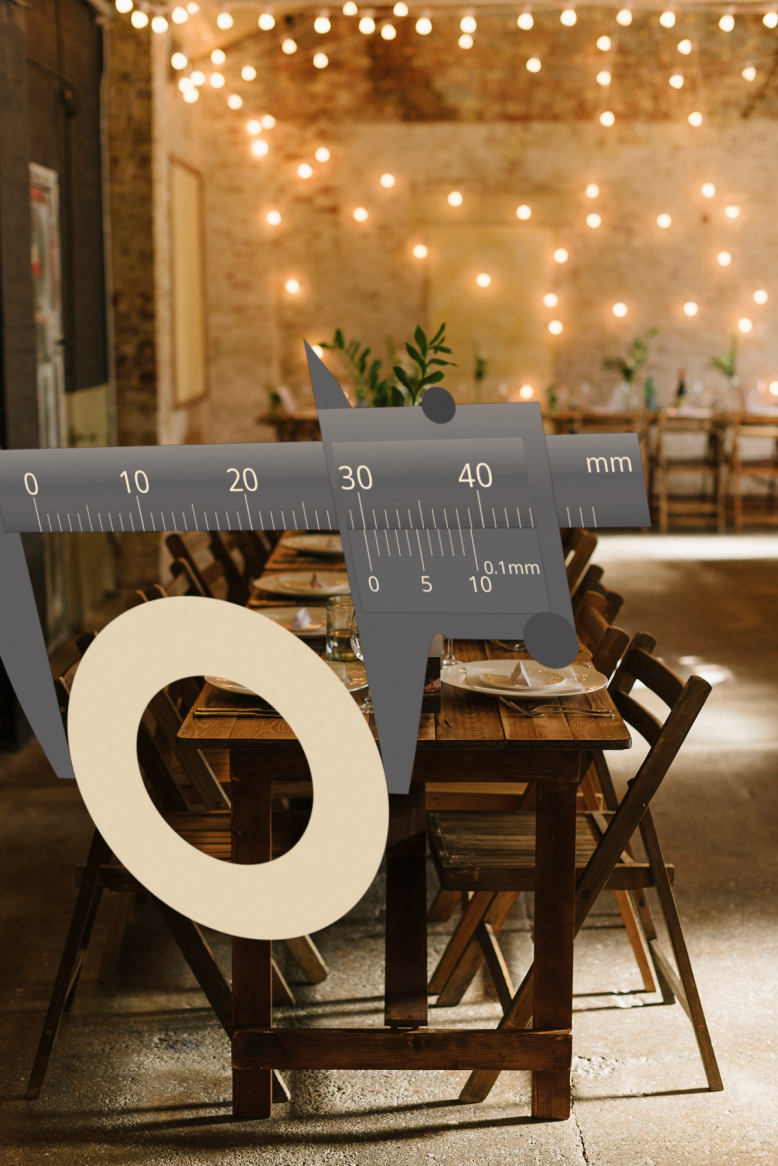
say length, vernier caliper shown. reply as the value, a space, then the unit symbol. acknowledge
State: 29.9 mm
